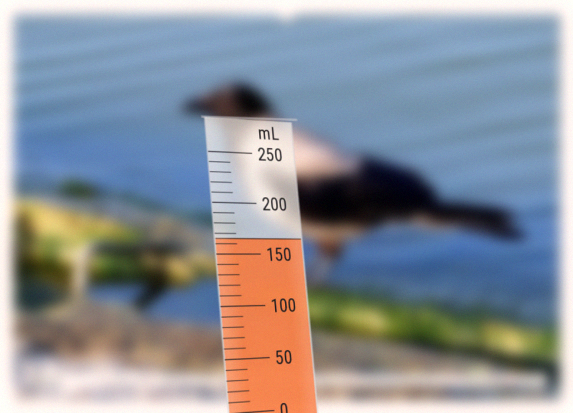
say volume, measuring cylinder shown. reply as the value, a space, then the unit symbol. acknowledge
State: 165 mL
